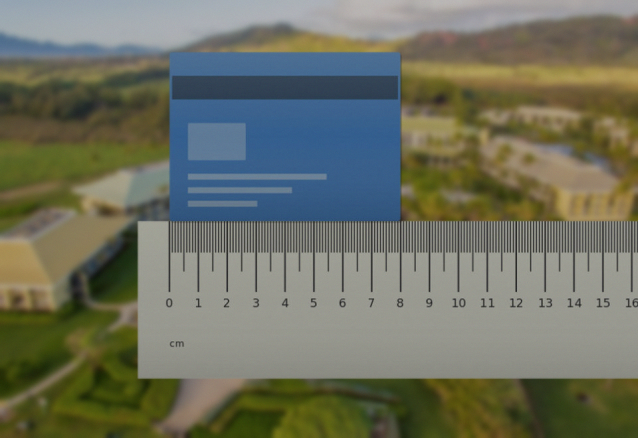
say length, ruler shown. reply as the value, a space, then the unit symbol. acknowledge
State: 8 cm
